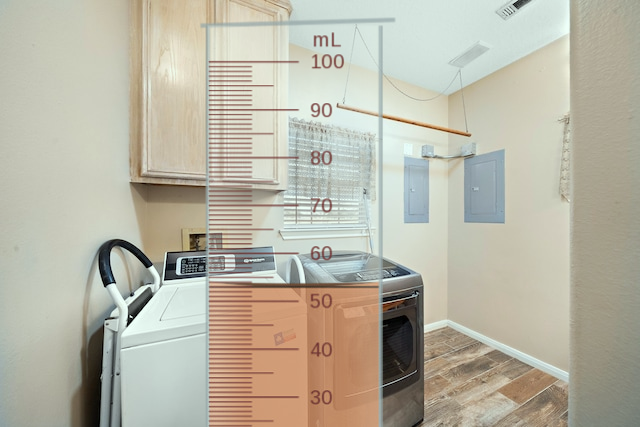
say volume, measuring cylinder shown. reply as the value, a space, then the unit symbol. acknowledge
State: 53 mL
